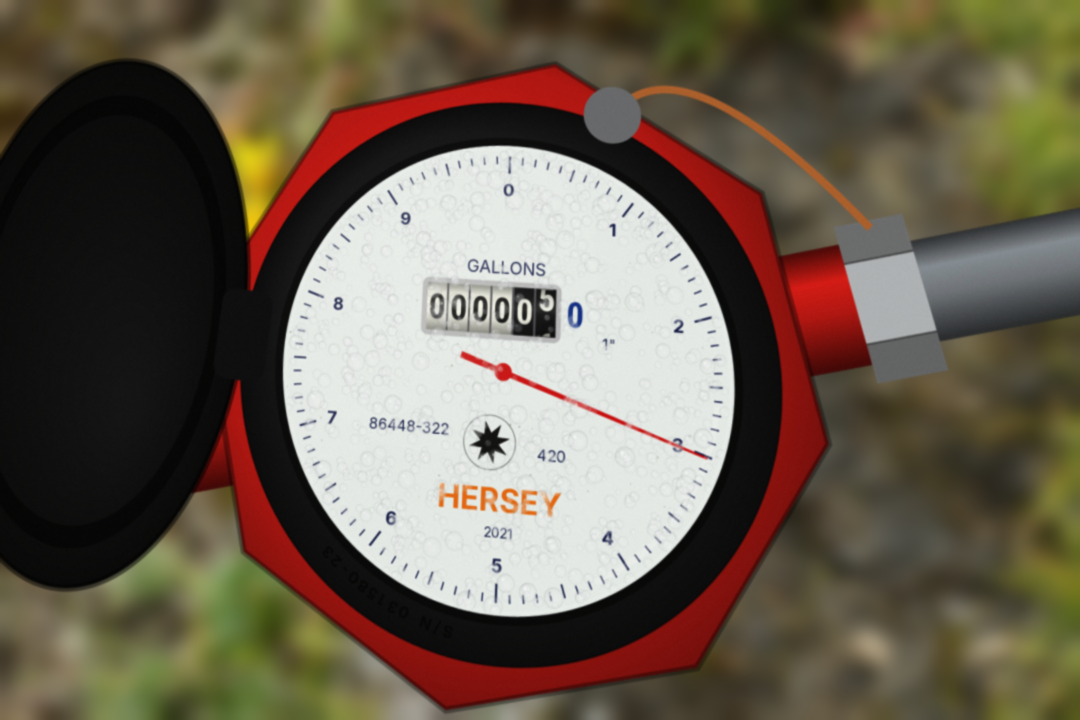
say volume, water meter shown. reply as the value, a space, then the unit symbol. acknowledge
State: 53.0 gal
